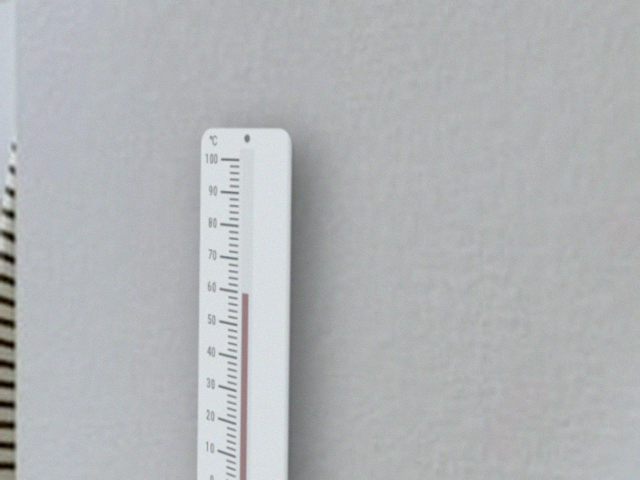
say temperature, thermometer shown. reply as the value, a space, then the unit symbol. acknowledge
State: 60 °C
